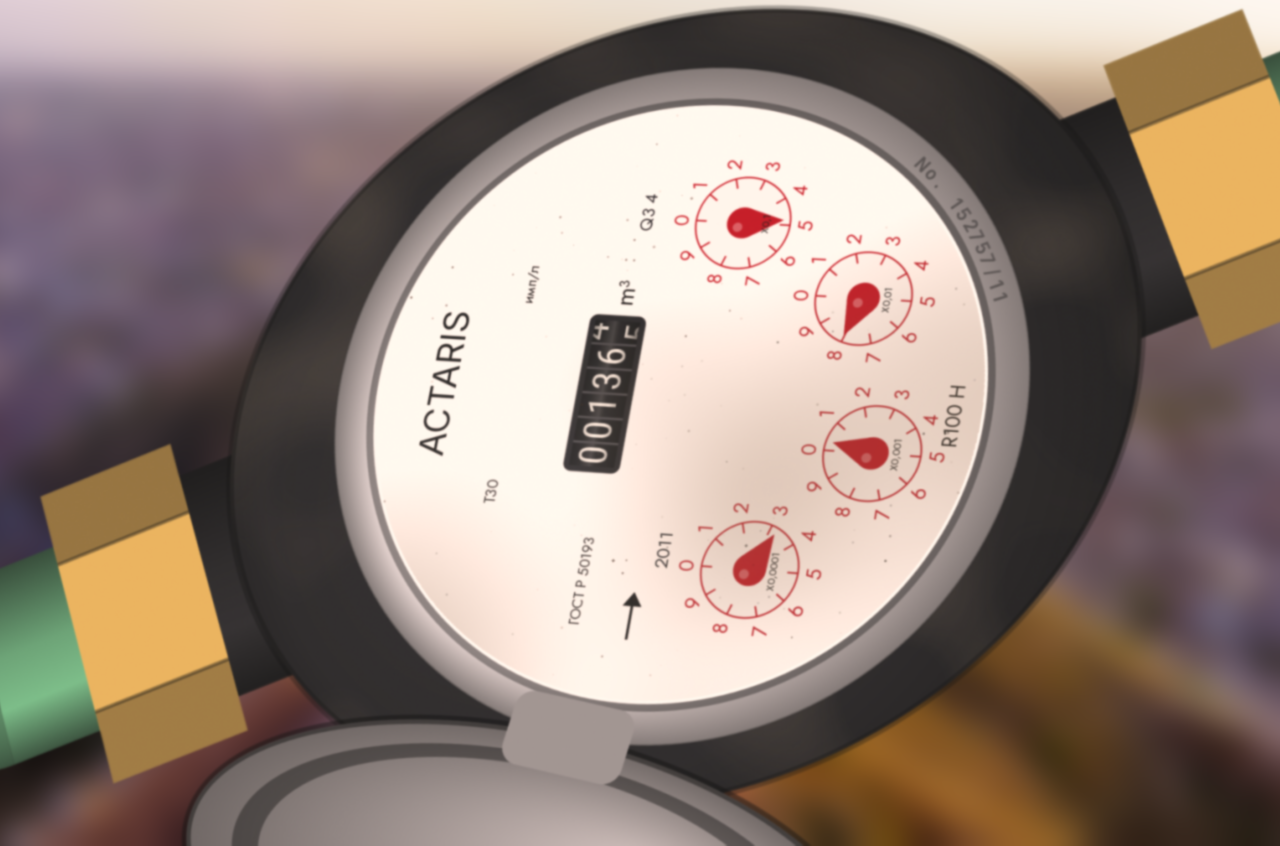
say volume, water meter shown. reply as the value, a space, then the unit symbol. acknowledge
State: 1364.4803 m³
